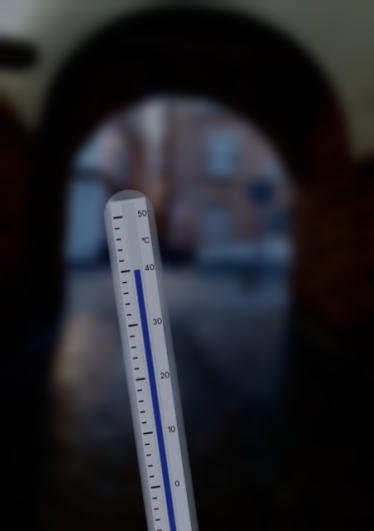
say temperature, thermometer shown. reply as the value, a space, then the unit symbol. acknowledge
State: 40 °C
